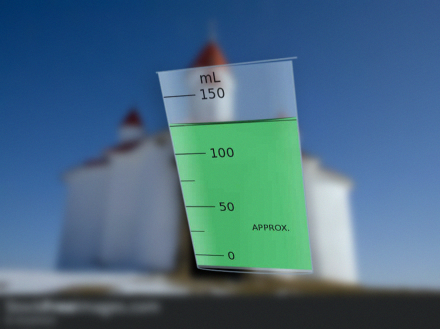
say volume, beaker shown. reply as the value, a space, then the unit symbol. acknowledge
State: 125 mL
